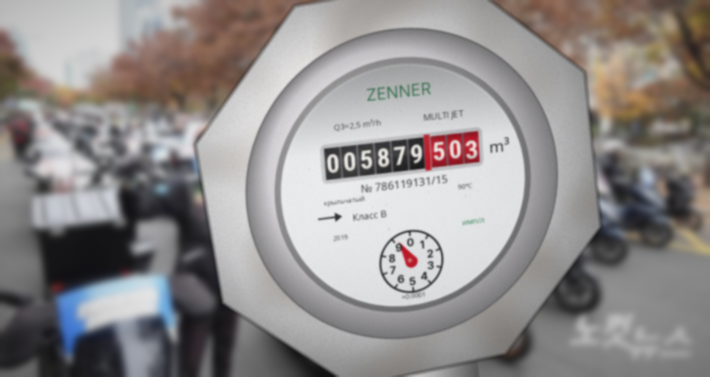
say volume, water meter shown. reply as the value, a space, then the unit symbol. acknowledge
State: 5879.5029 m³
